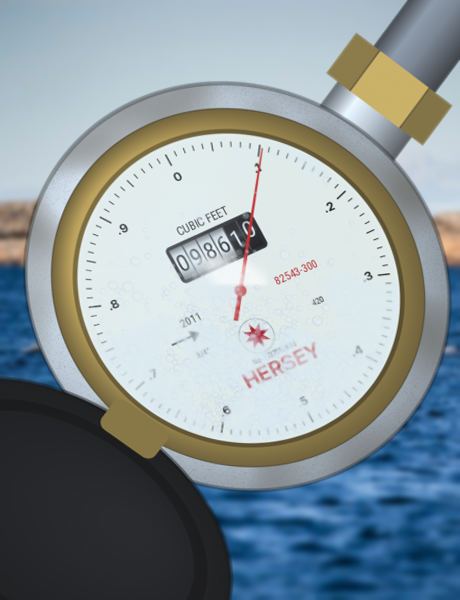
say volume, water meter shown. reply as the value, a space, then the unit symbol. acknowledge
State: 98610.10 ft³
